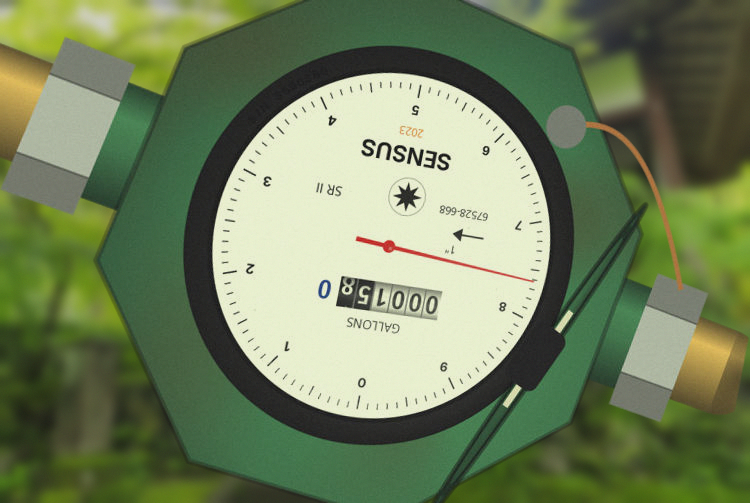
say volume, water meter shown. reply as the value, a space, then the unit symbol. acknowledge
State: 1577.6 gal
